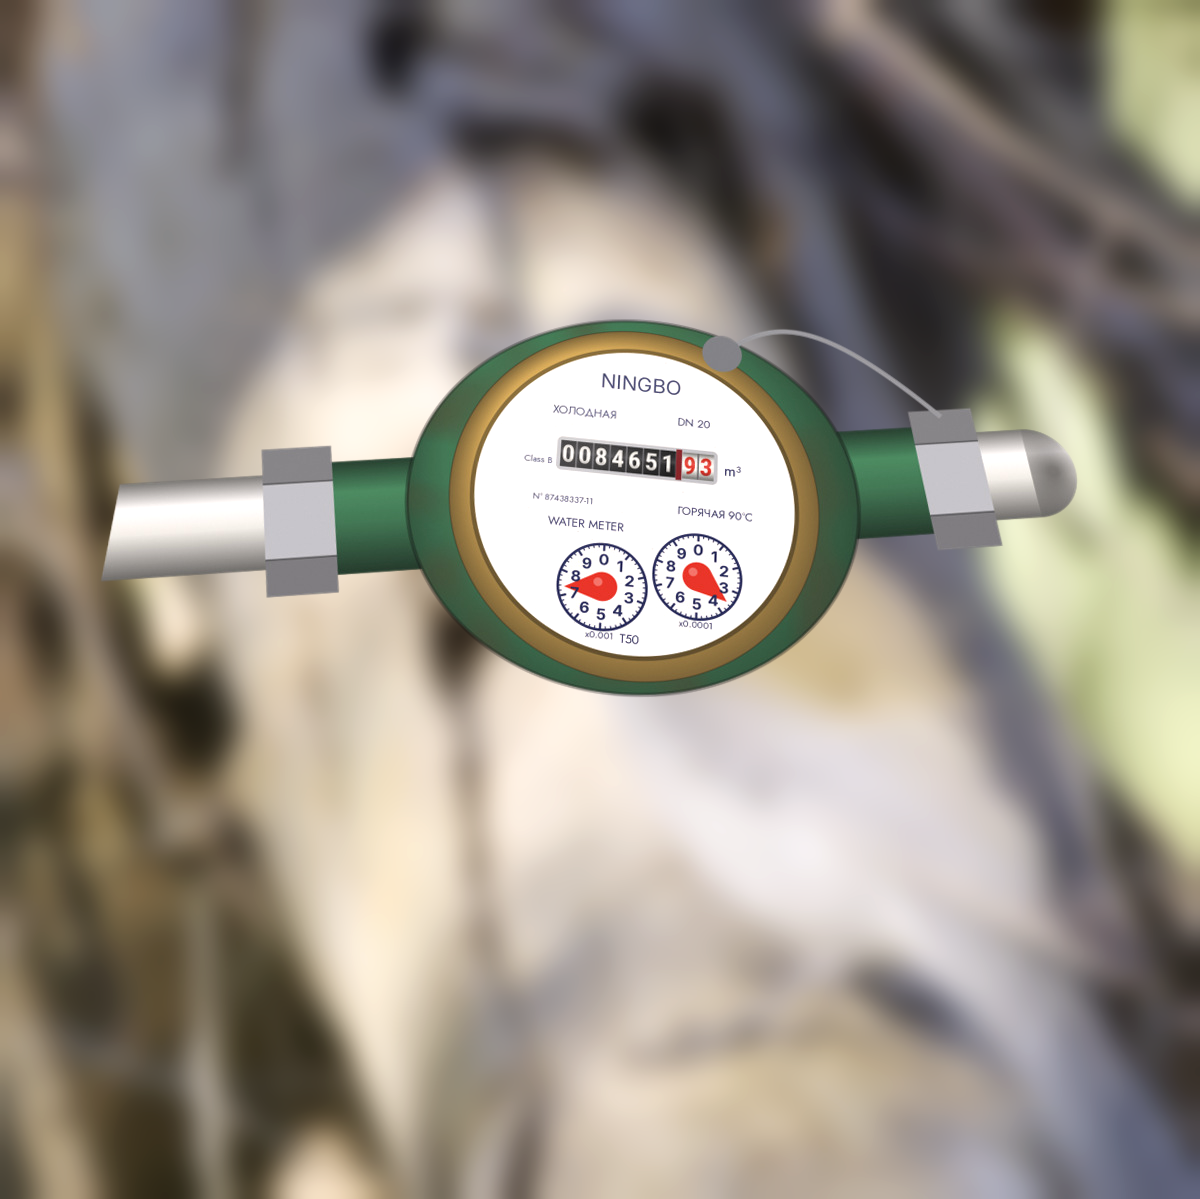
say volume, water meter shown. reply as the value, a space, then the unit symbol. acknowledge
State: 84651.9373 m³
